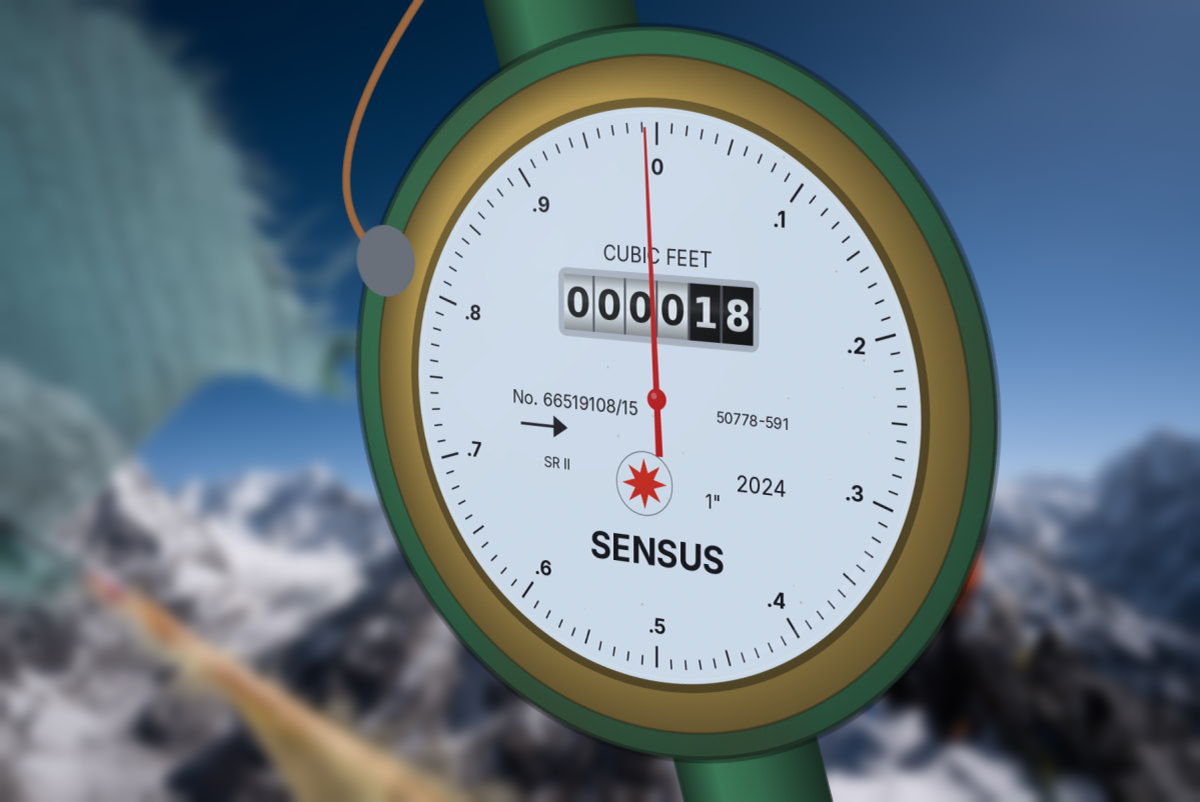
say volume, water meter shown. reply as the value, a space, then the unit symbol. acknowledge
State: 17.99 ft³
